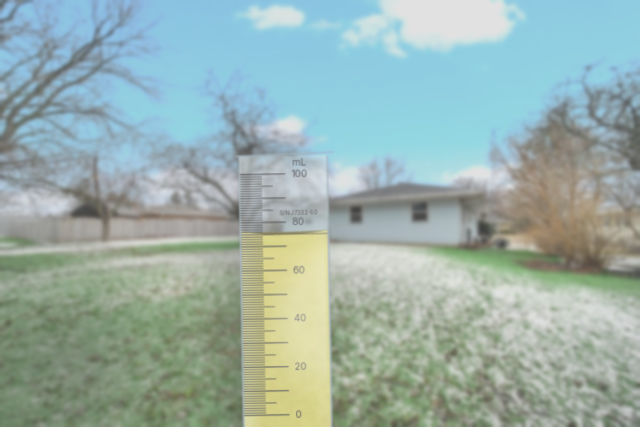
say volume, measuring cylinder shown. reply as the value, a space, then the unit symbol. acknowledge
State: 75 mL
